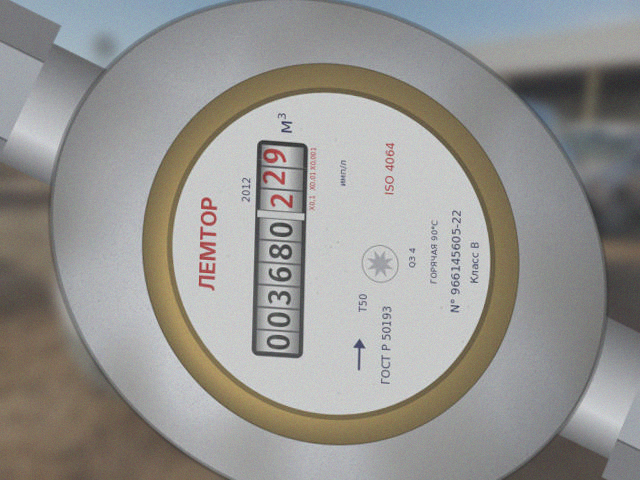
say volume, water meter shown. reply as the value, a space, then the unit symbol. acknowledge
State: 3680.229 m³
